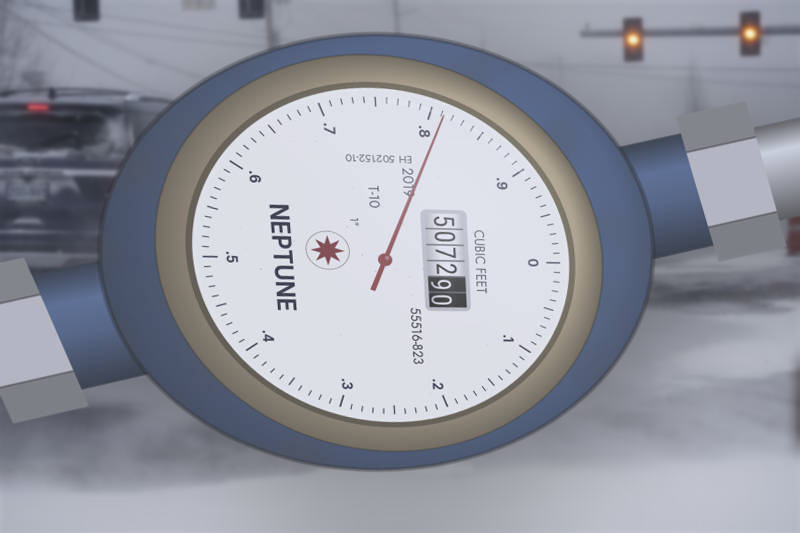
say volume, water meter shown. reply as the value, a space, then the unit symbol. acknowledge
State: 507289.81 ft³
